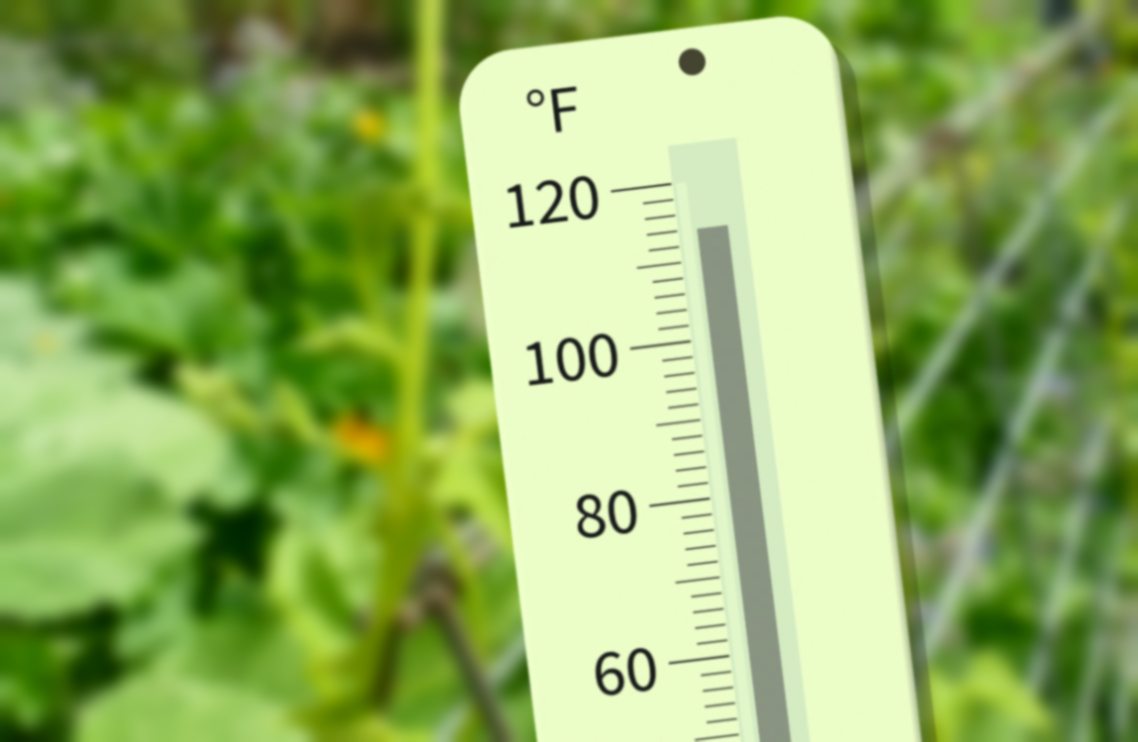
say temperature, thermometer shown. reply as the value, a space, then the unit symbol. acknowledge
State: 114 °F
